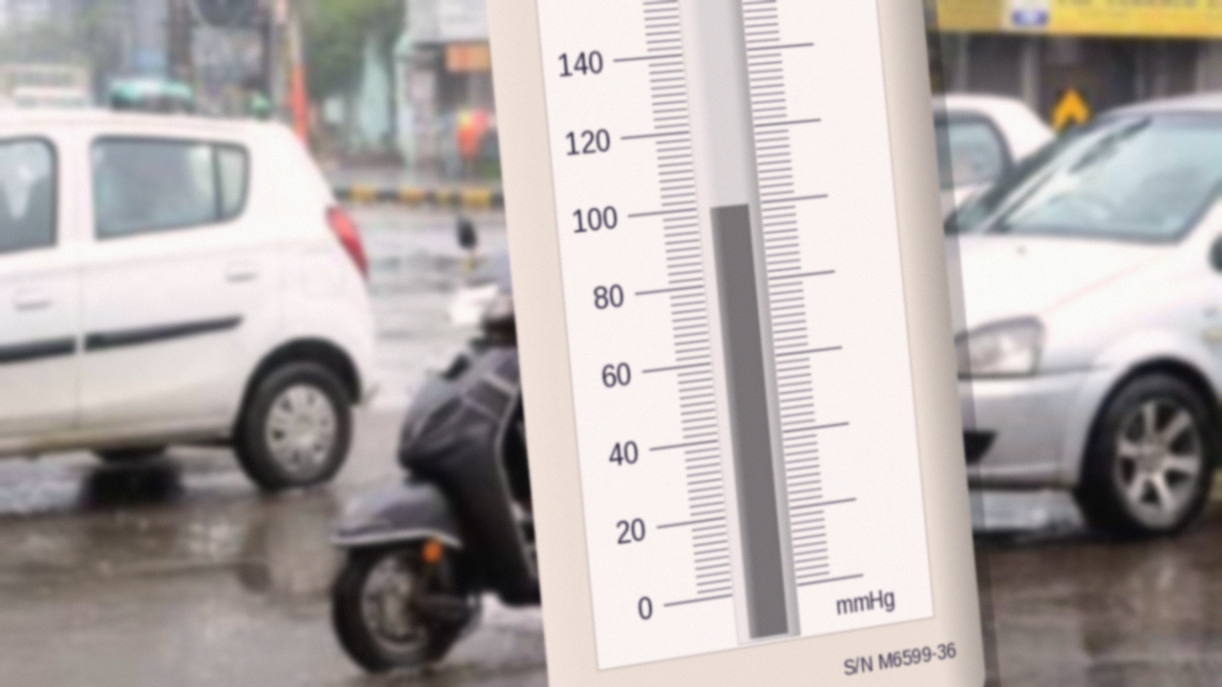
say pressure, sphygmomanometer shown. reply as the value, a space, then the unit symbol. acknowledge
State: 100 mmHg
